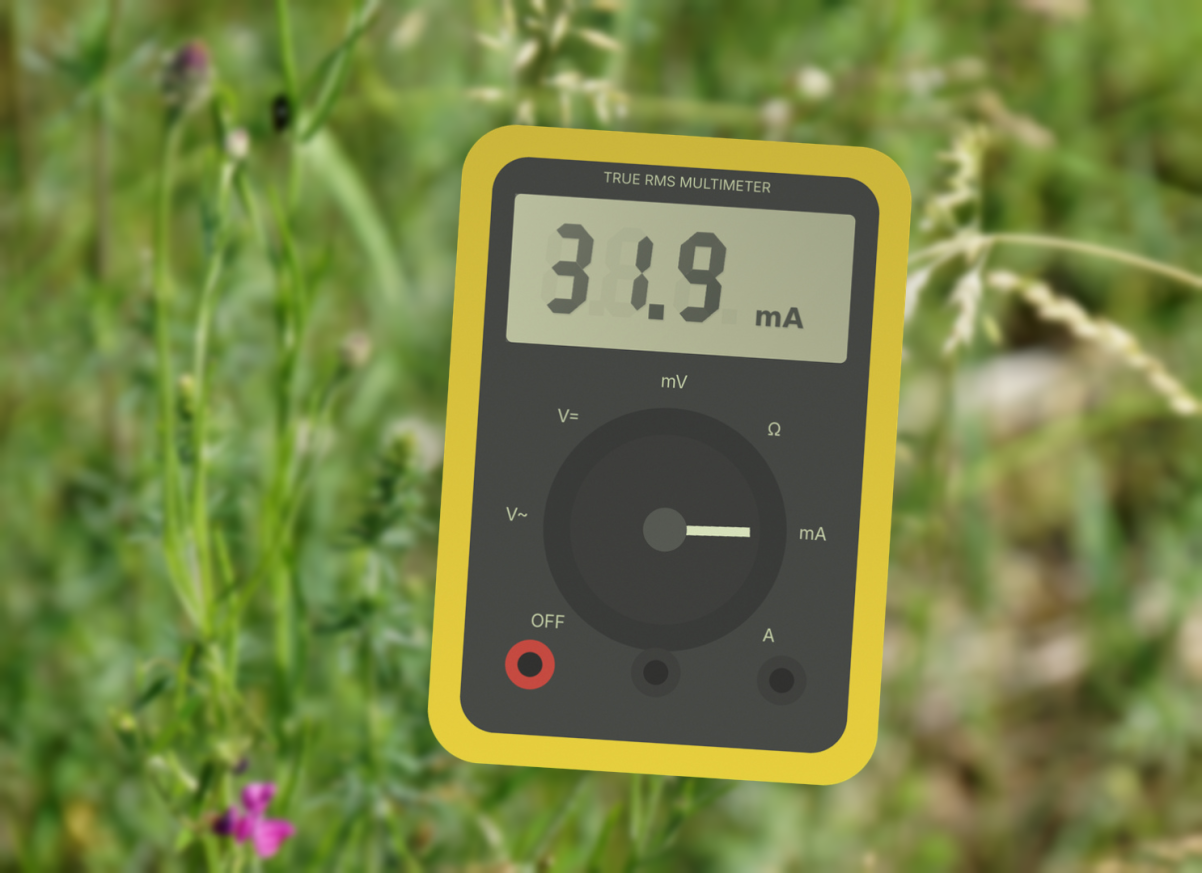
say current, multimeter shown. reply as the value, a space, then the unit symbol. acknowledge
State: 31.9 mA
